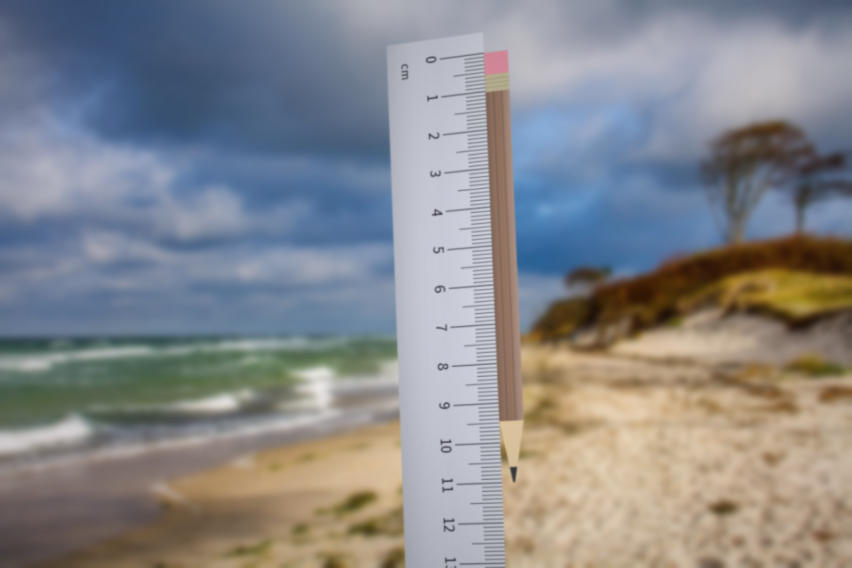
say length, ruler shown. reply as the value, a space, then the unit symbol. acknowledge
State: 11 cm
